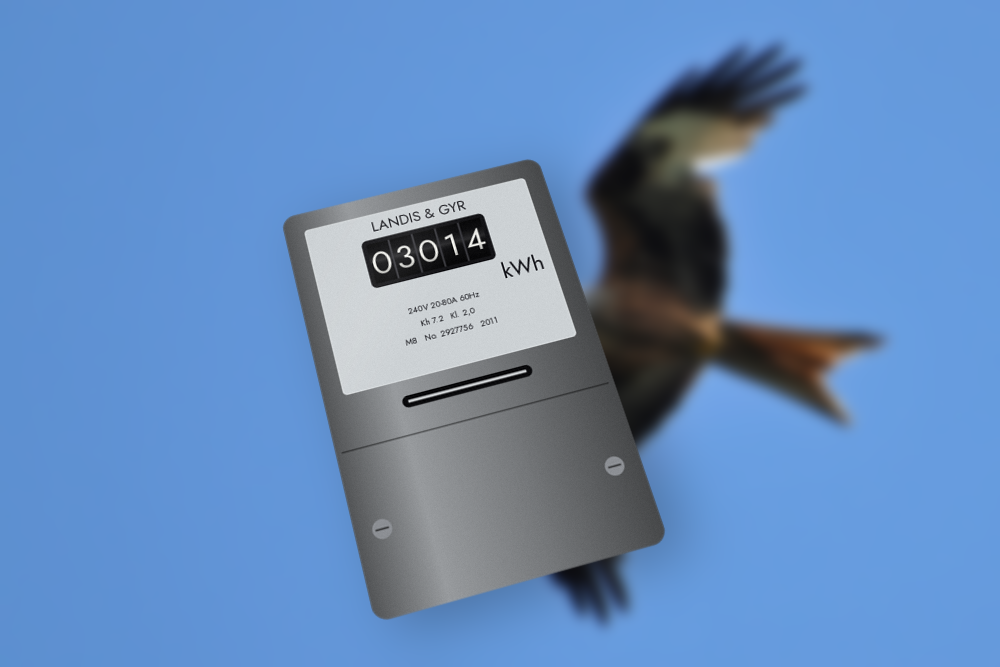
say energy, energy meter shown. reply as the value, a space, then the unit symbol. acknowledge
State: 3014 kWh
